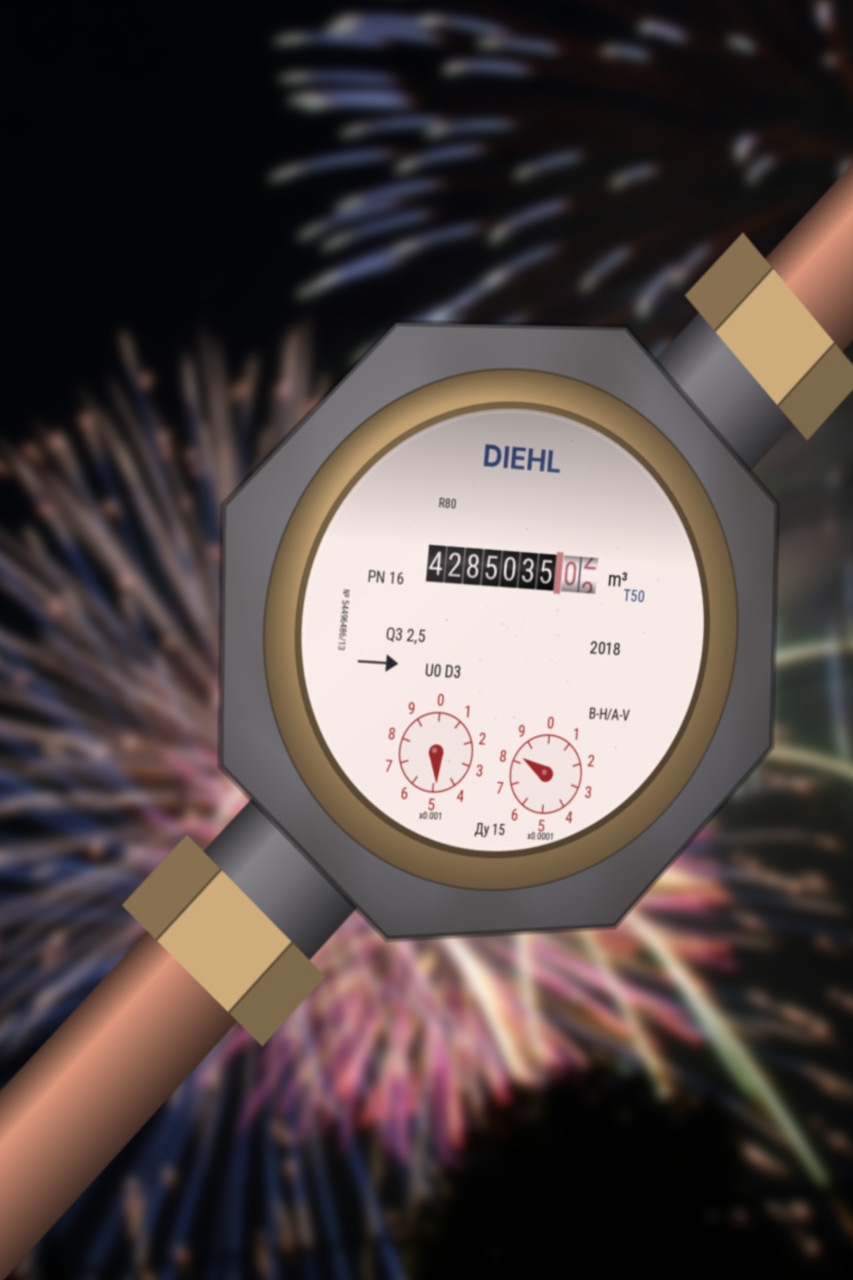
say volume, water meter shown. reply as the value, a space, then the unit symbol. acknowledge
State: 4285035.0248 m³
